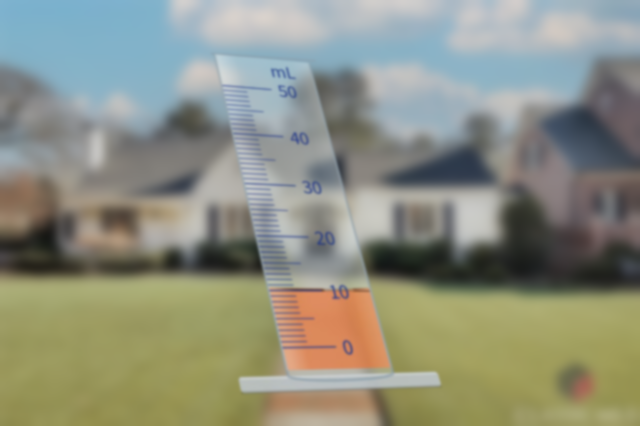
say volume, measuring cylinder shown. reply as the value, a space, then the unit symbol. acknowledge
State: 10 mL
